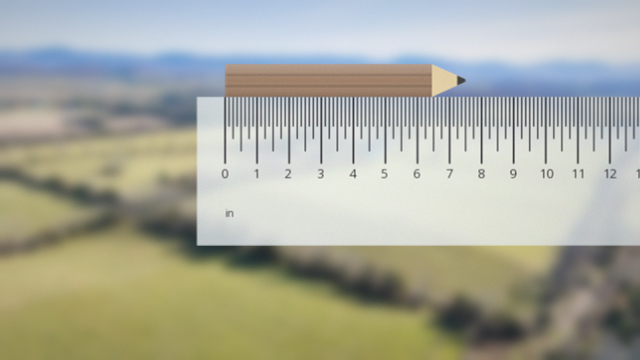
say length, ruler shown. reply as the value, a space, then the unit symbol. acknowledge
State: 7.5 in
